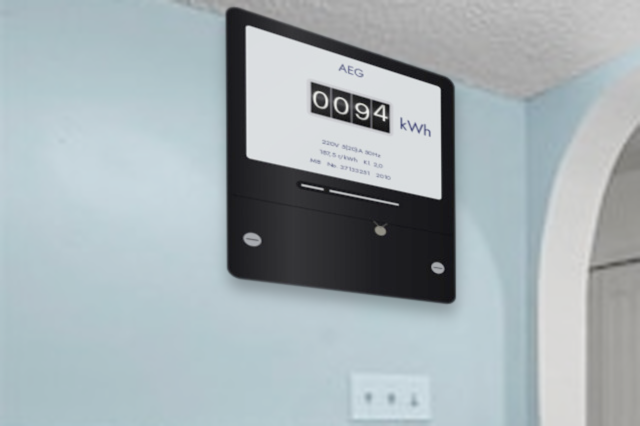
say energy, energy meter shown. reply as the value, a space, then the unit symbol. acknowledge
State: 94 kWh
